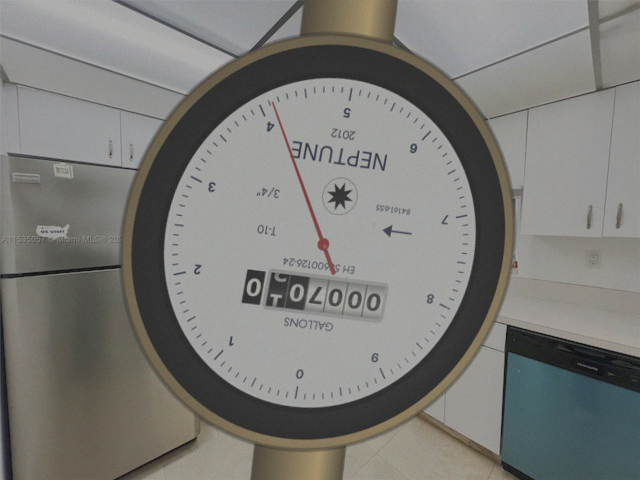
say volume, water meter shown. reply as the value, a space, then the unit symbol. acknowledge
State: 7014.1 gal
